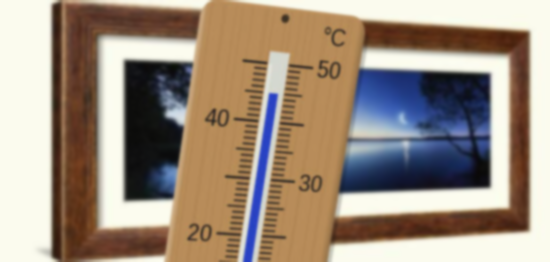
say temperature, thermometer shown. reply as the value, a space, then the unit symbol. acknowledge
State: 45 °C
